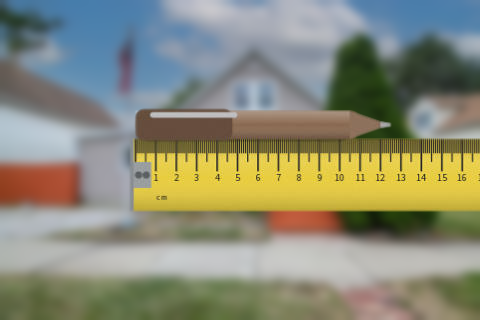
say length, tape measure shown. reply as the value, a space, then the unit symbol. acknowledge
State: 12.5 cm
